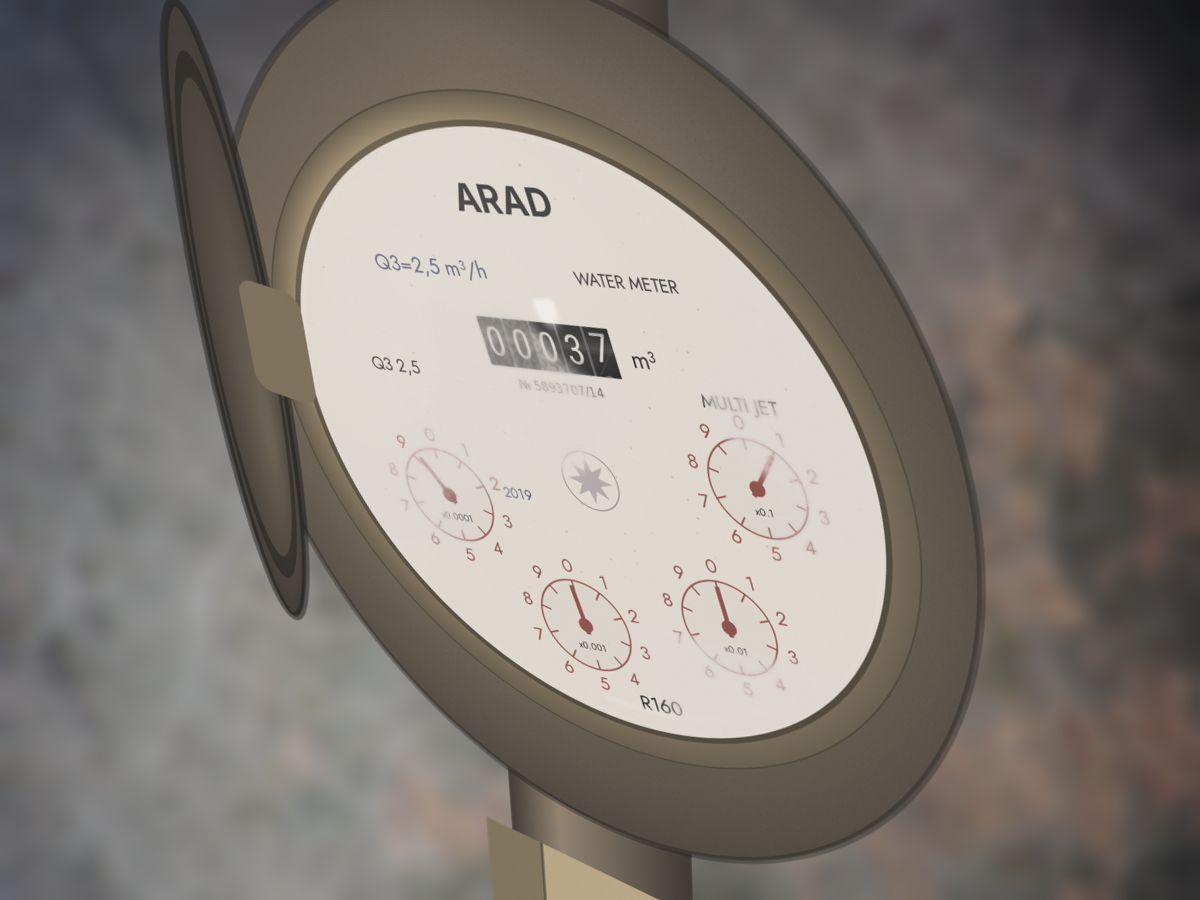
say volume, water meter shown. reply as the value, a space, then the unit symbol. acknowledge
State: 37.0999 m³
